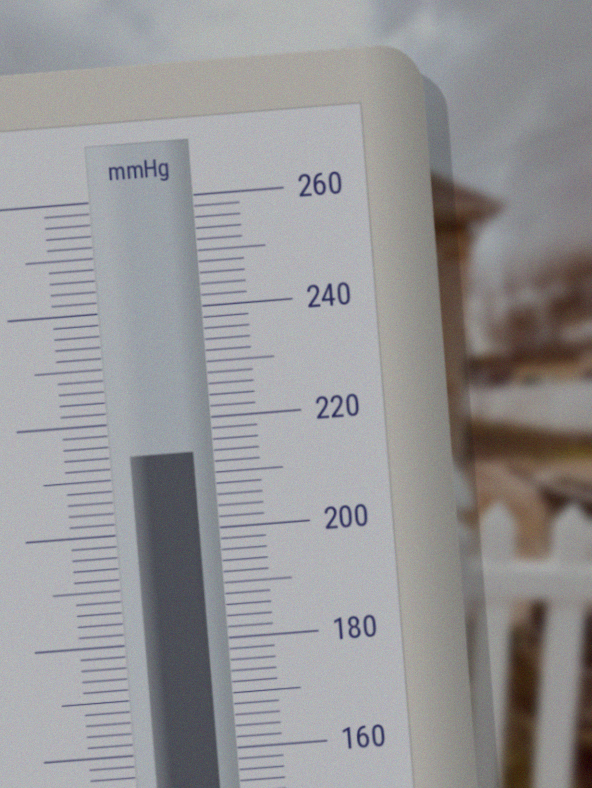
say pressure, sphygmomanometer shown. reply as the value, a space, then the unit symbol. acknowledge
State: 214 mmHg
